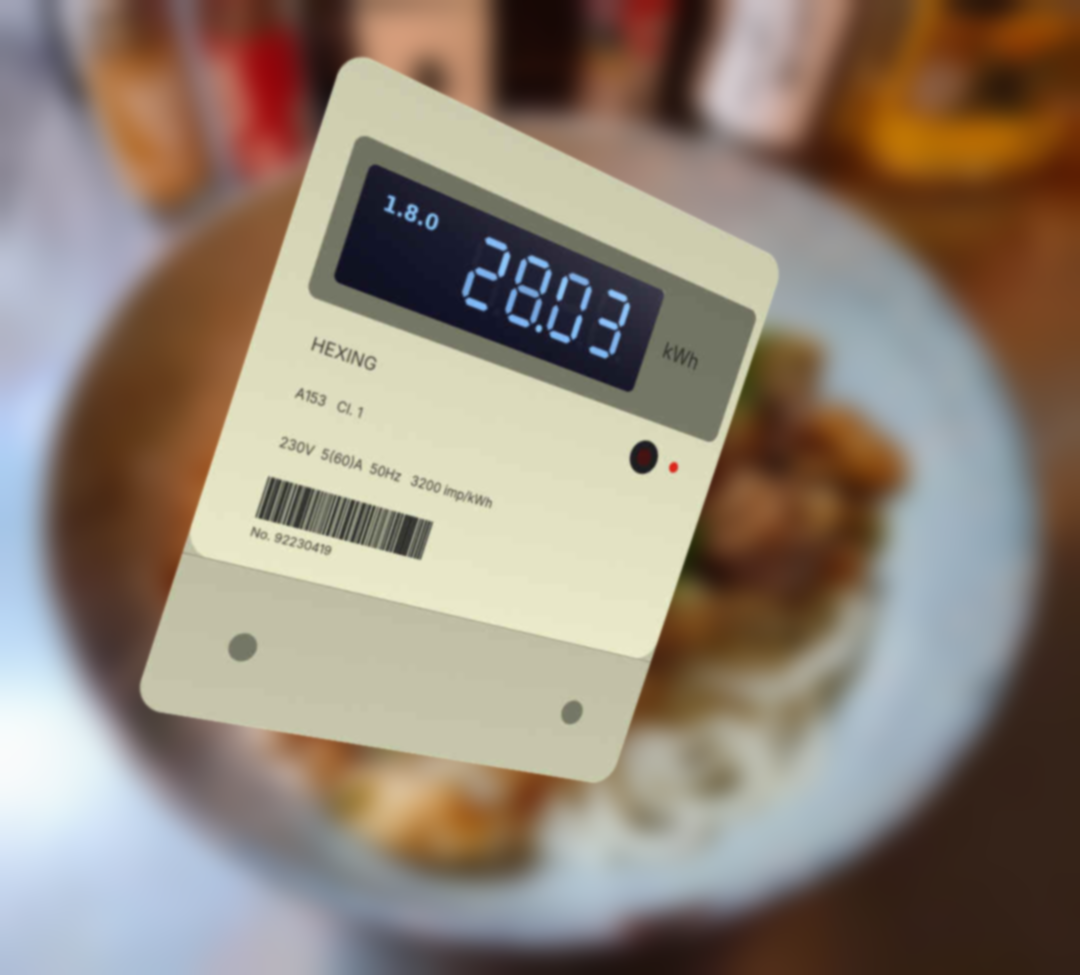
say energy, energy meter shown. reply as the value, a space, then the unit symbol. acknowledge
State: 28.03 kWh
